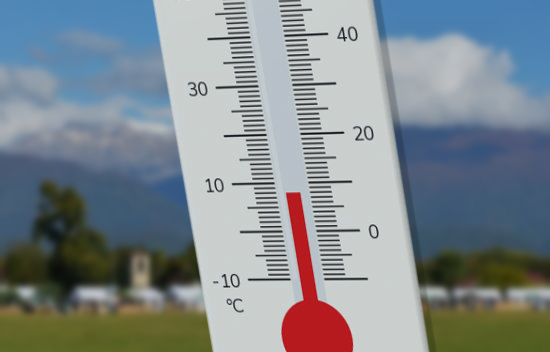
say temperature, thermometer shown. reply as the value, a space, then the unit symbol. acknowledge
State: 8 °C
